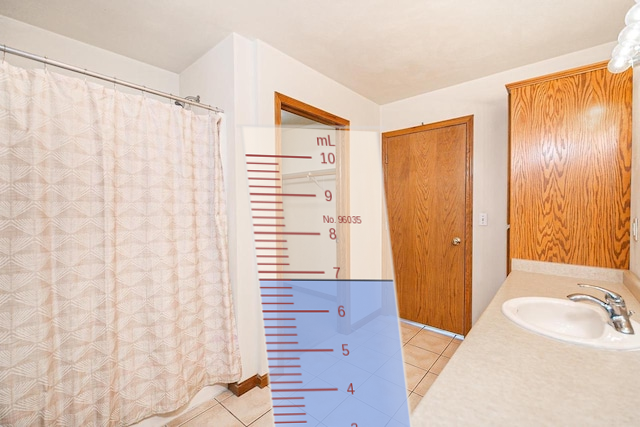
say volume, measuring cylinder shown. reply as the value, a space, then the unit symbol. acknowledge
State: 6.8 mL
